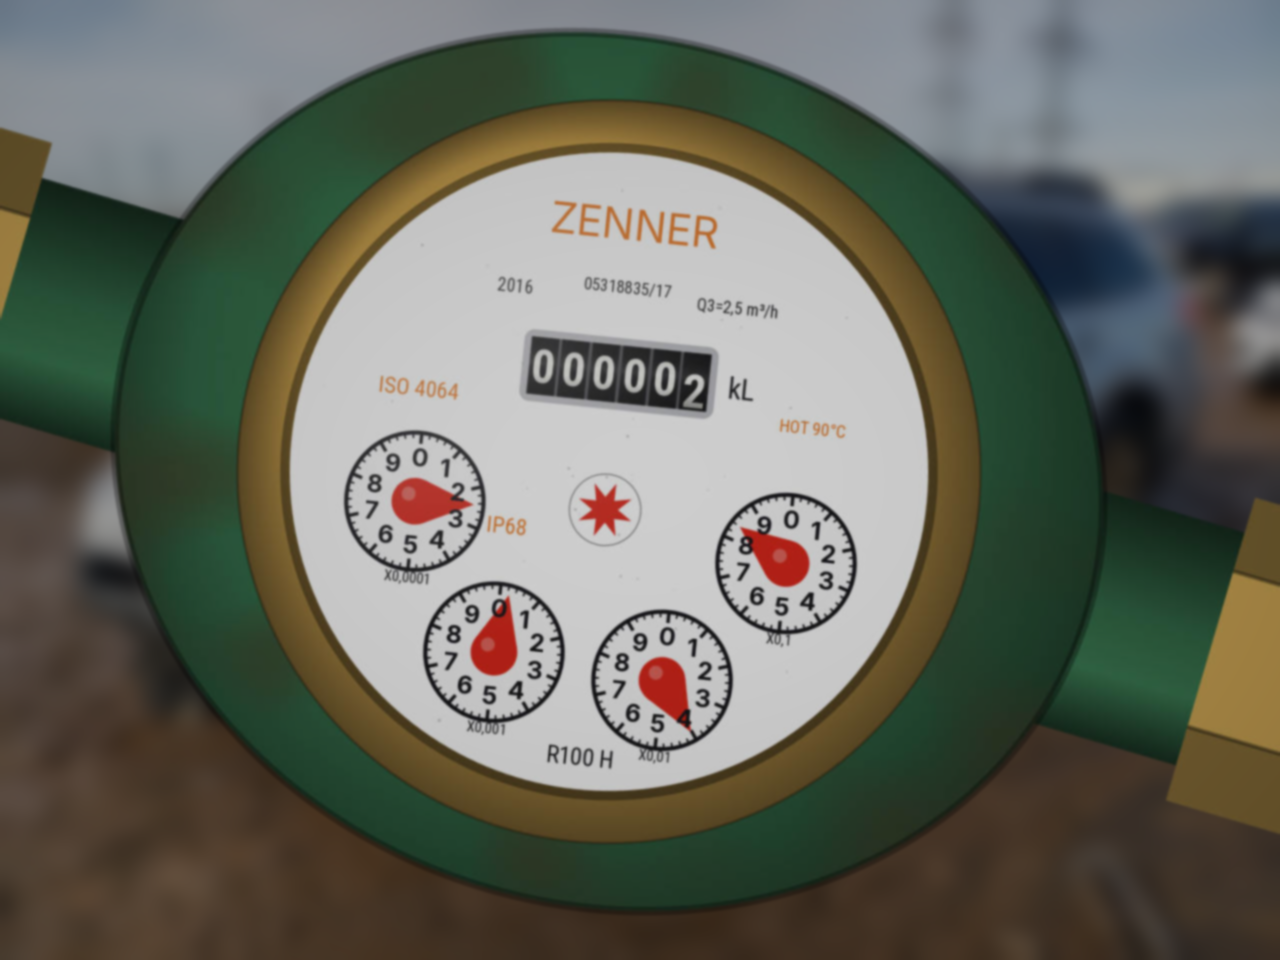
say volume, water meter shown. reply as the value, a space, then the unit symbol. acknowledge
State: 1.8402 kL
